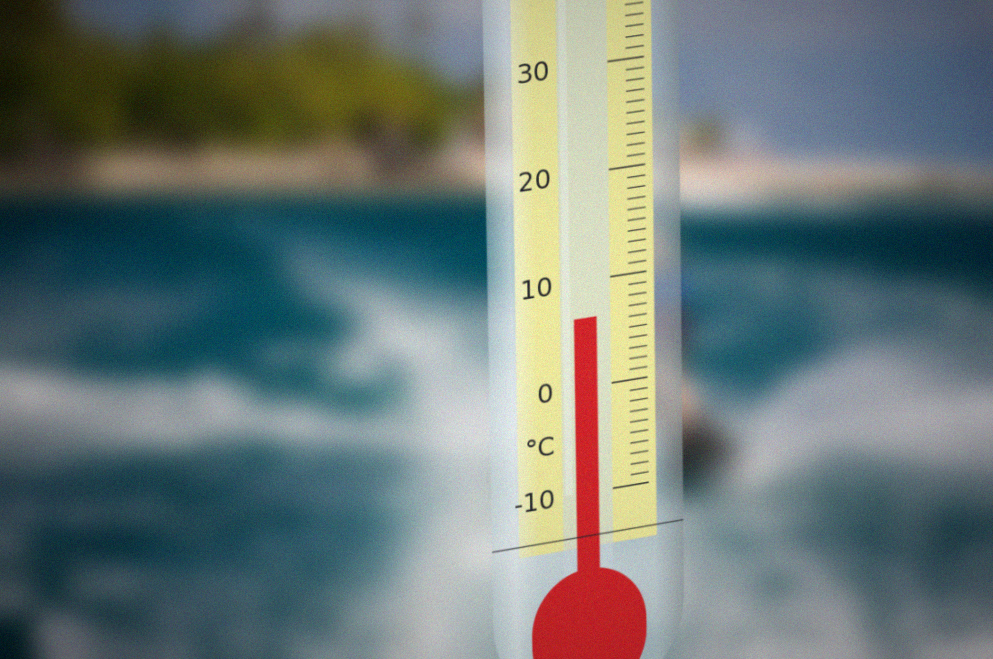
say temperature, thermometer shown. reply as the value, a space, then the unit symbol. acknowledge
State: 6.5 °C
